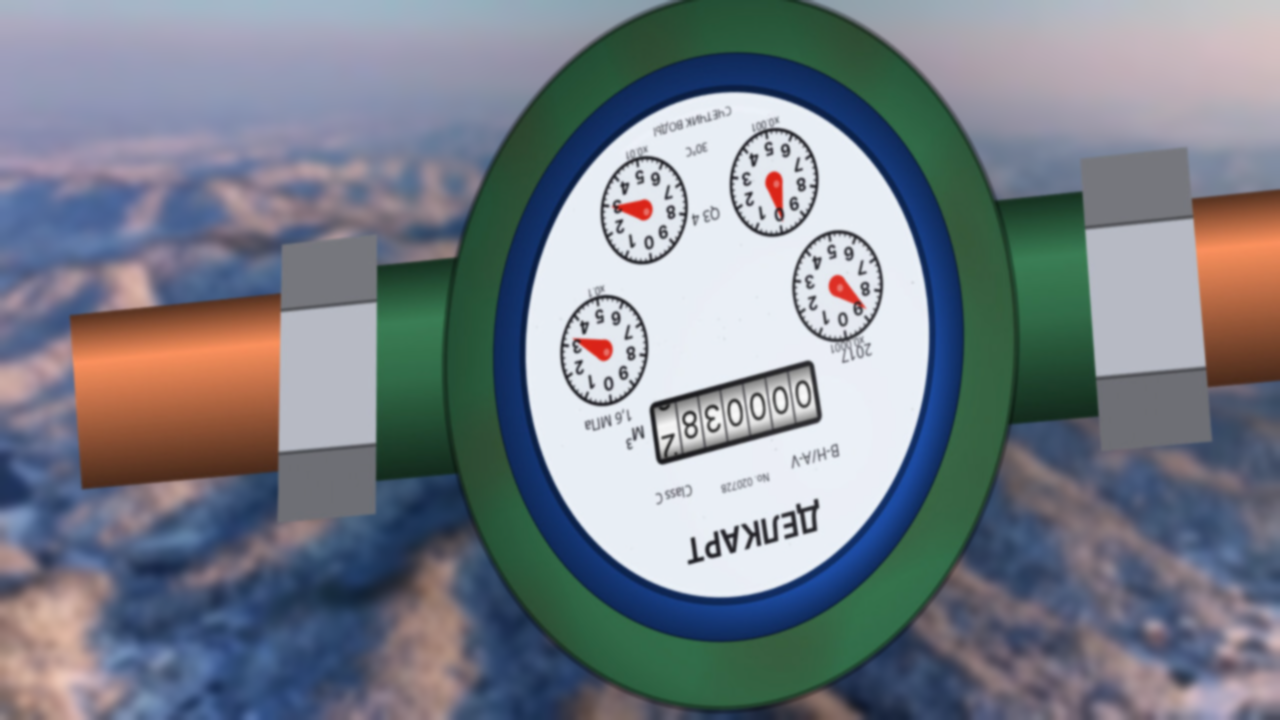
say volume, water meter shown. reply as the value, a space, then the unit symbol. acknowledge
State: 382.3298 m³
